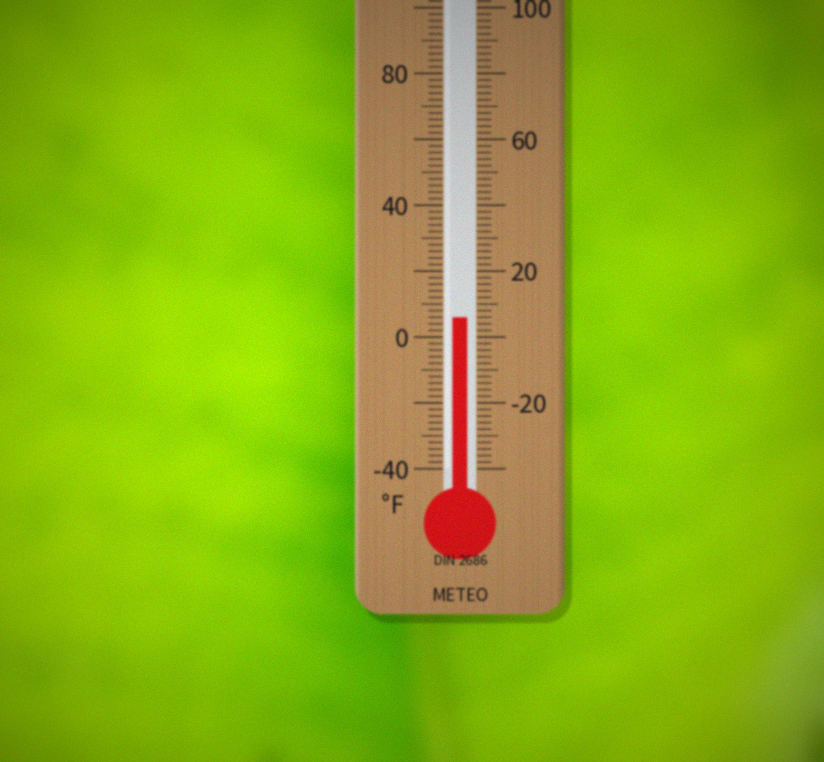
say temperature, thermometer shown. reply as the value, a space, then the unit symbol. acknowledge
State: 6 °F
